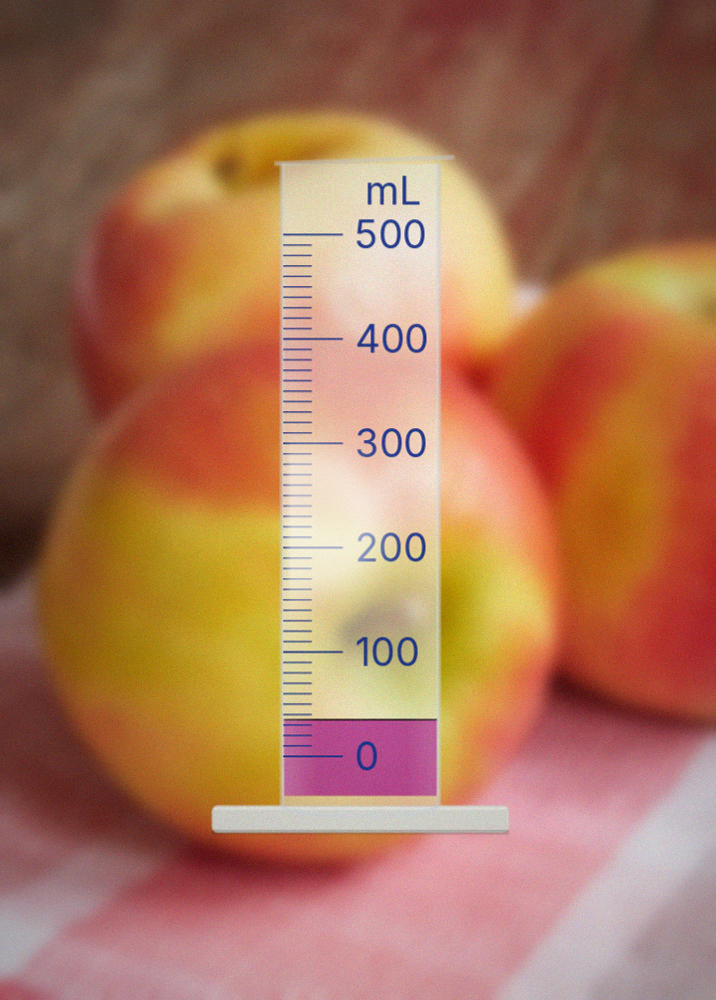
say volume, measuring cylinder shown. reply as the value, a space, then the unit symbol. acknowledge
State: 35 mL
